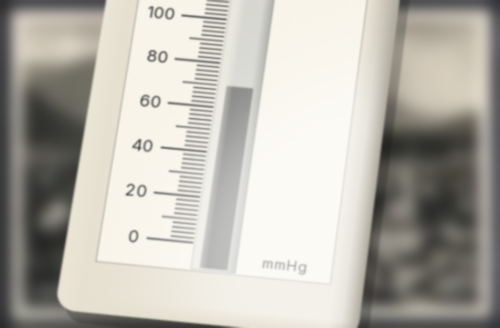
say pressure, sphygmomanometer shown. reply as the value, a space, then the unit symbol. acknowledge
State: 70 mmHg
